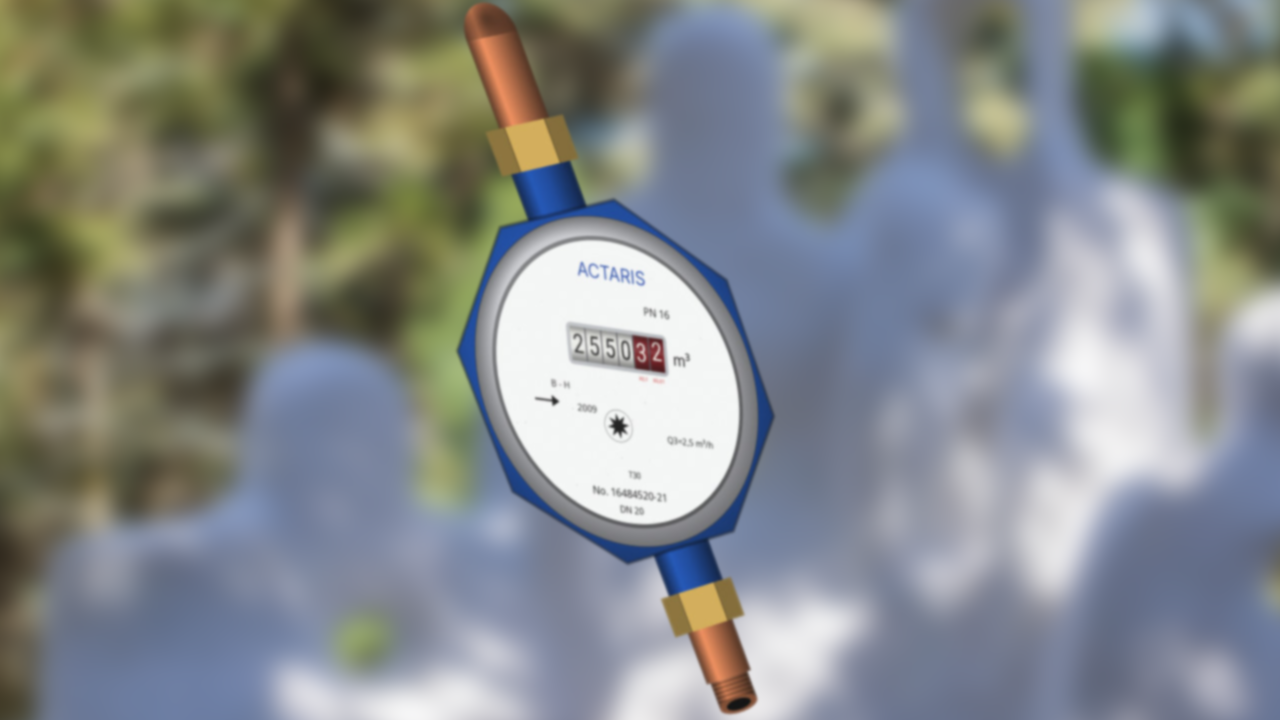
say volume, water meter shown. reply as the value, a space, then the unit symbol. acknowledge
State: 2550.32 m³
